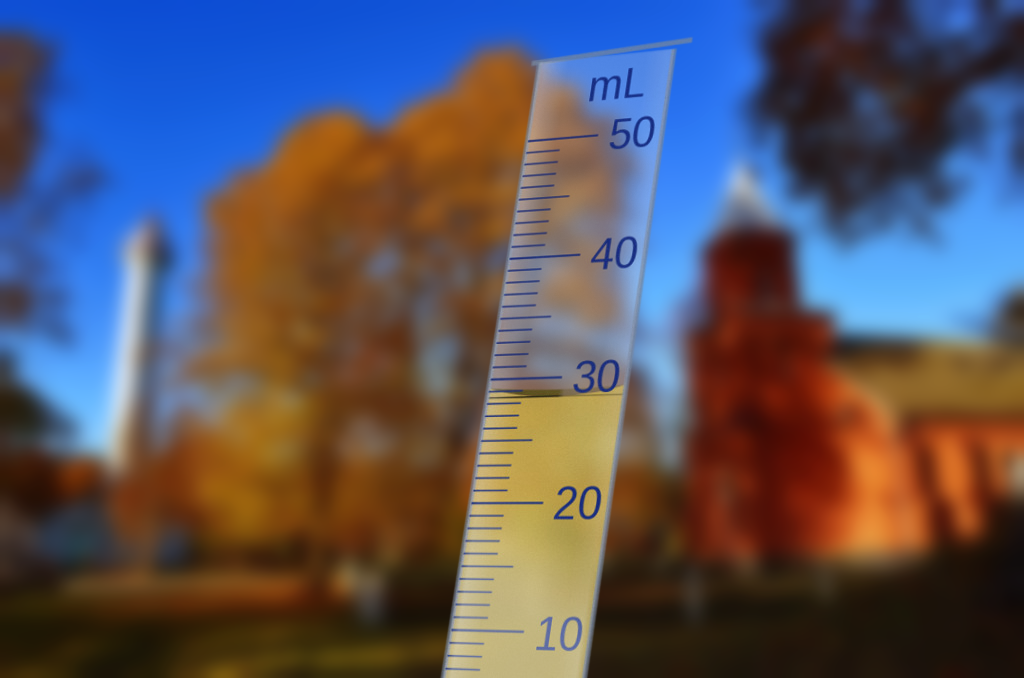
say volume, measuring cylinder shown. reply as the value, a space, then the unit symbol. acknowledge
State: 28.5 mL
